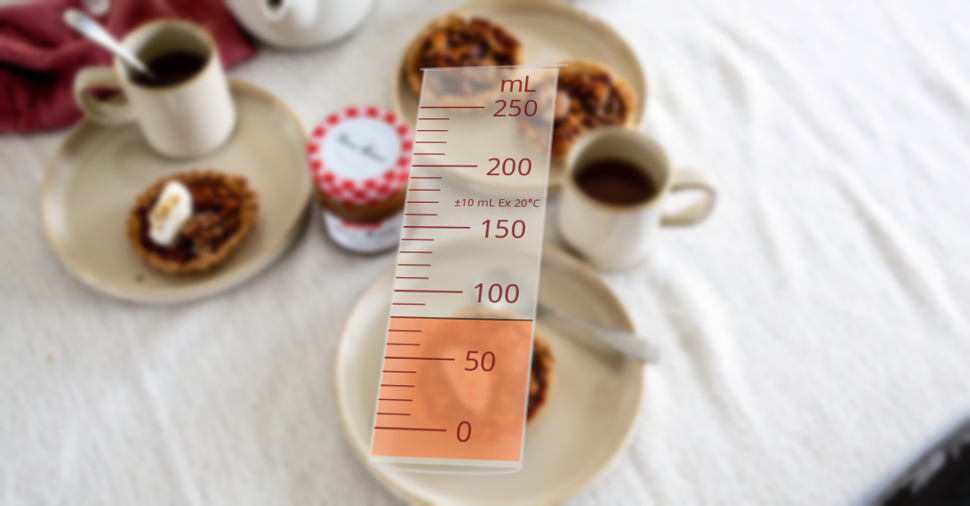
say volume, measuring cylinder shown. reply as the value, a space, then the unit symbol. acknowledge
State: 80 mL
